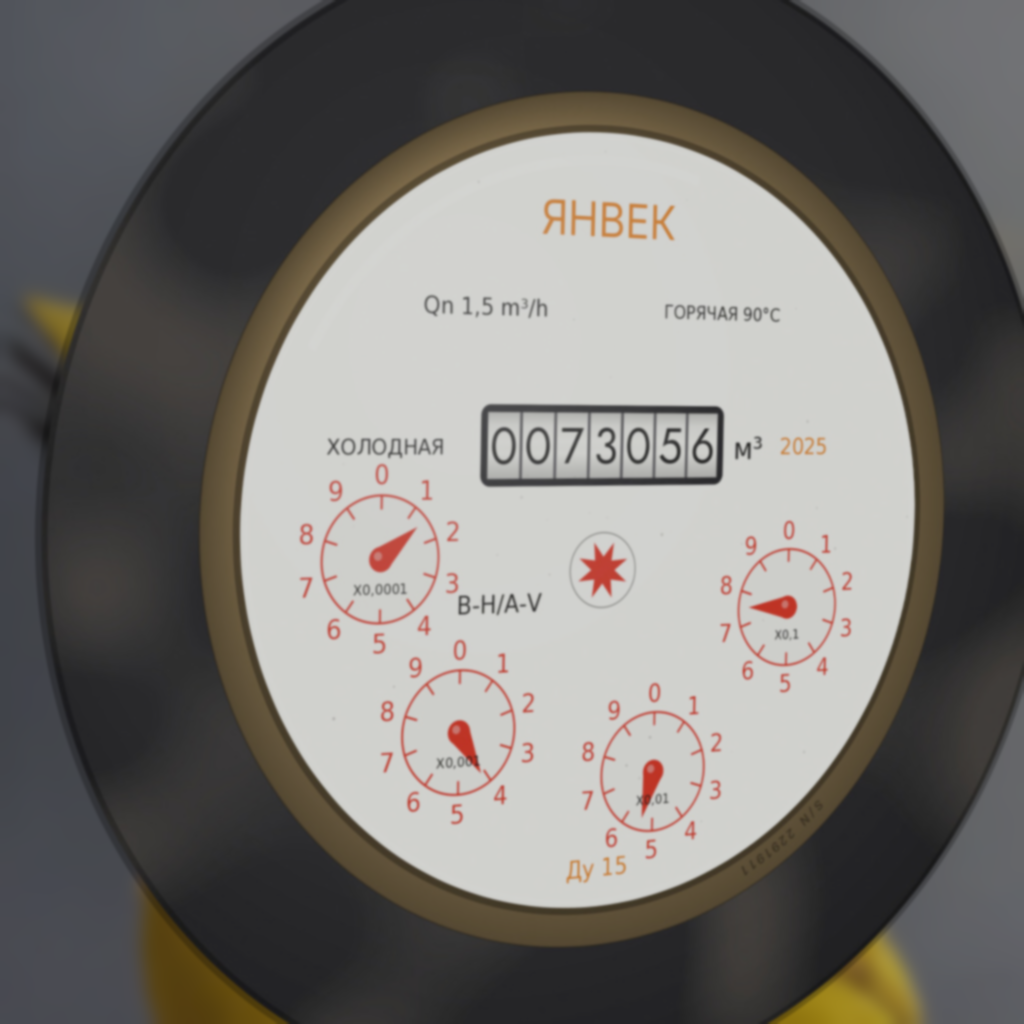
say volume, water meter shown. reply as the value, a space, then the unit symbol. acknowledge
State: 73056.7541 m³
